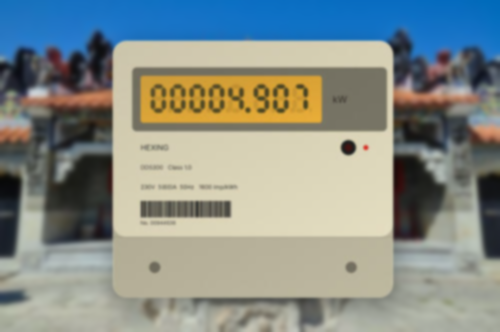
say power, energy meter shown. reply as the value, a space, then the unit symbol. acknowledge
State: 4.907 kW
